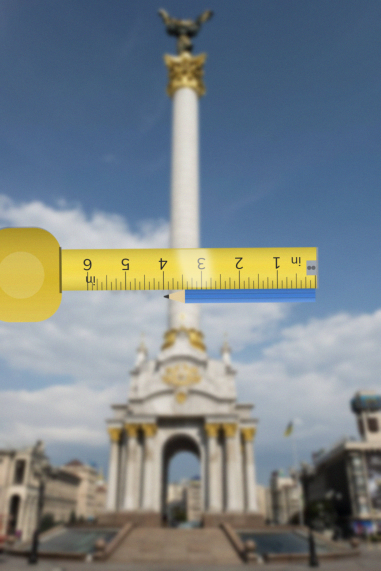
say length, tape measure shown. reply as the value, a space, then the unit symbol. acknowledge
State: 4 in
